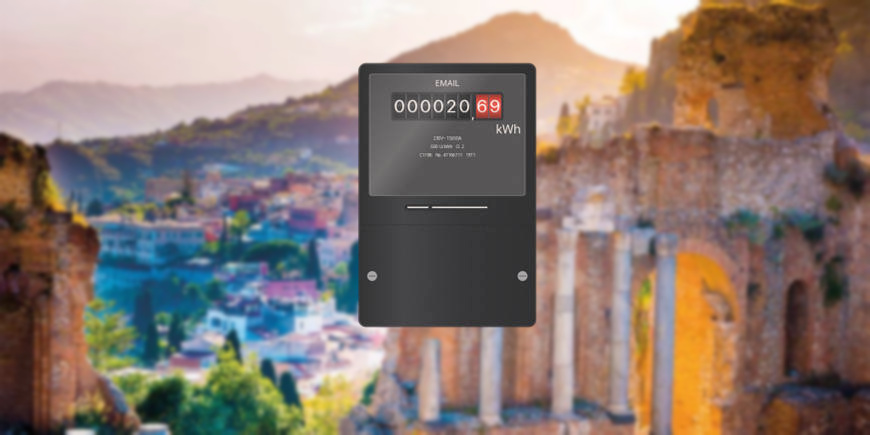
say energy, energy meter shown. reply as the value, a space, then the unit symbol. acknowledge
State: 20.69 kWh
